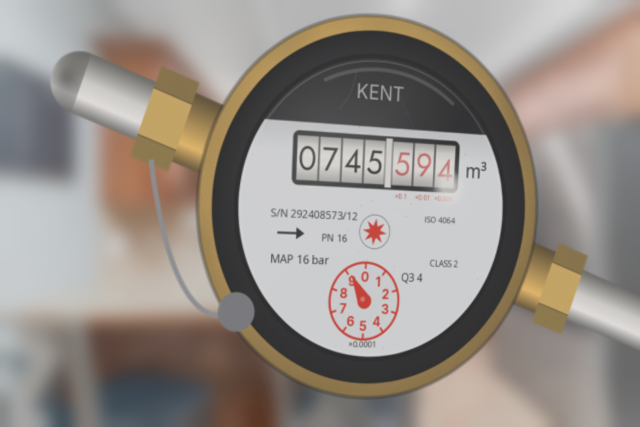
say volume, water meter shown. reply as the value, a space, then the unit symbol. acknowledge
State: 745.5939 m³
